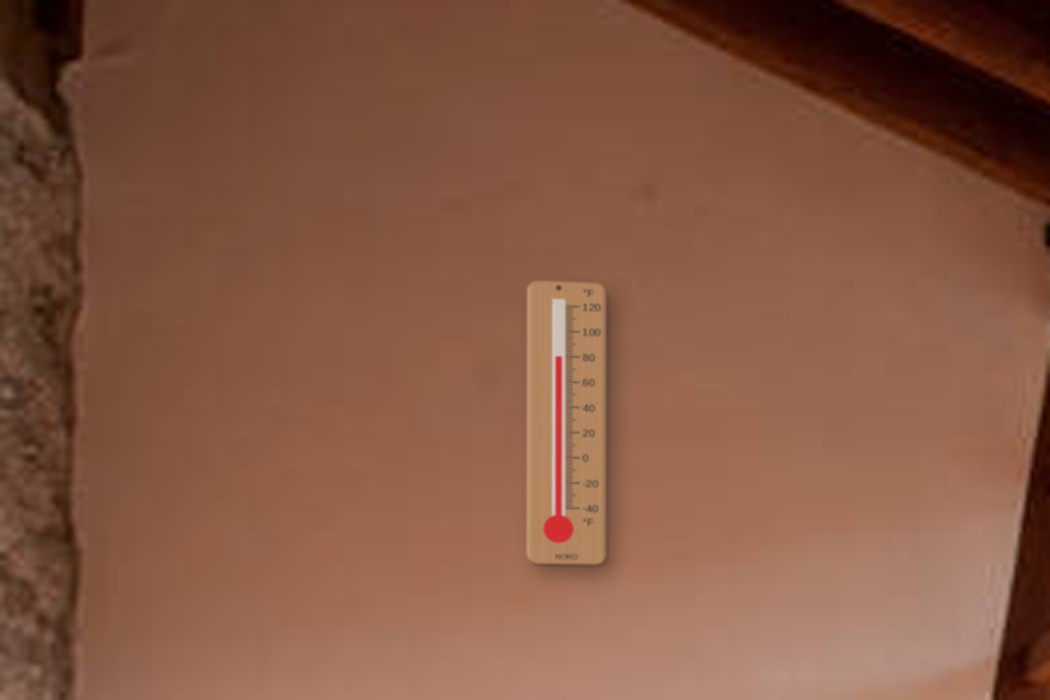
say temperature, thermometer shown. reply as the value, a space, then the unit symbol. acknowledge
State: 80 °F
